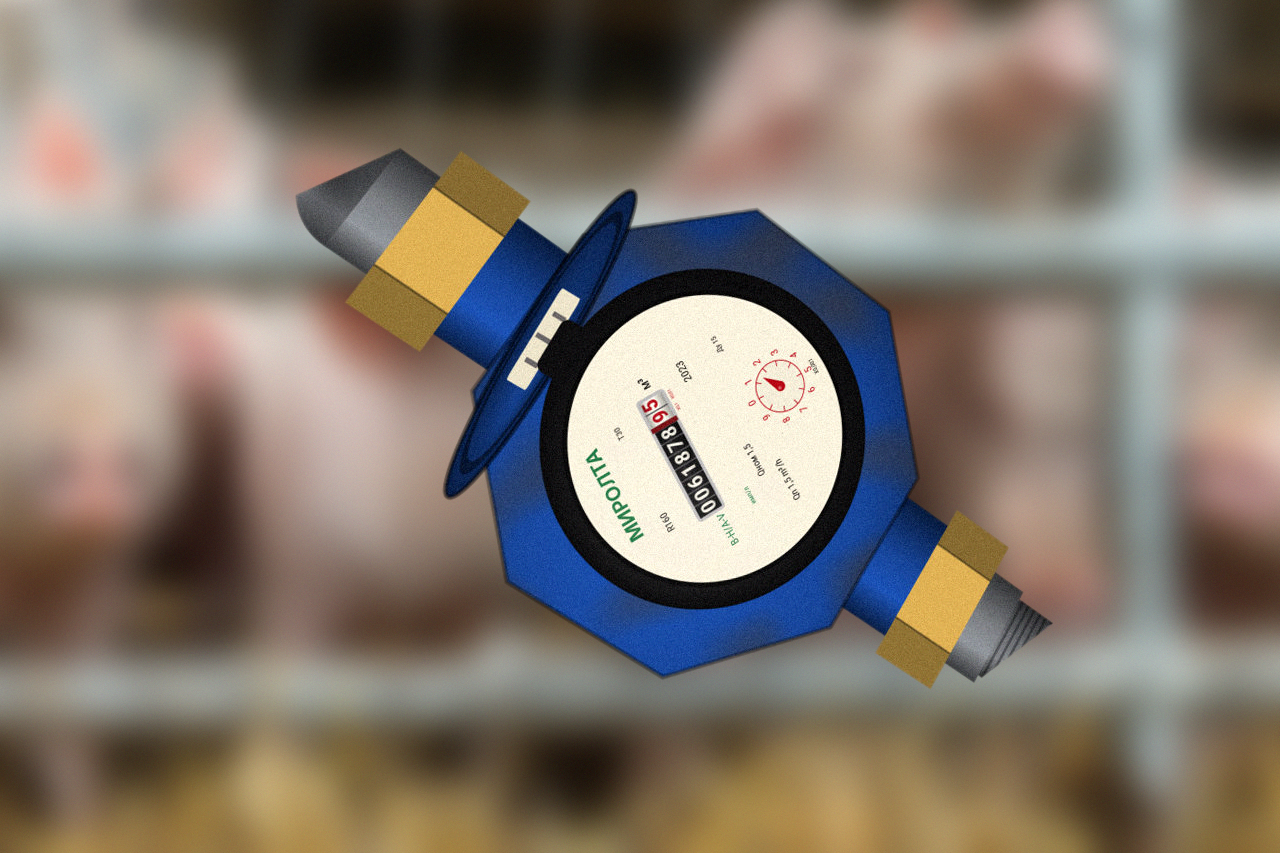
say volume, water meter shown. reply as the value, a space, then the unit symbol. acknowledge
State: 61878.951 m³
